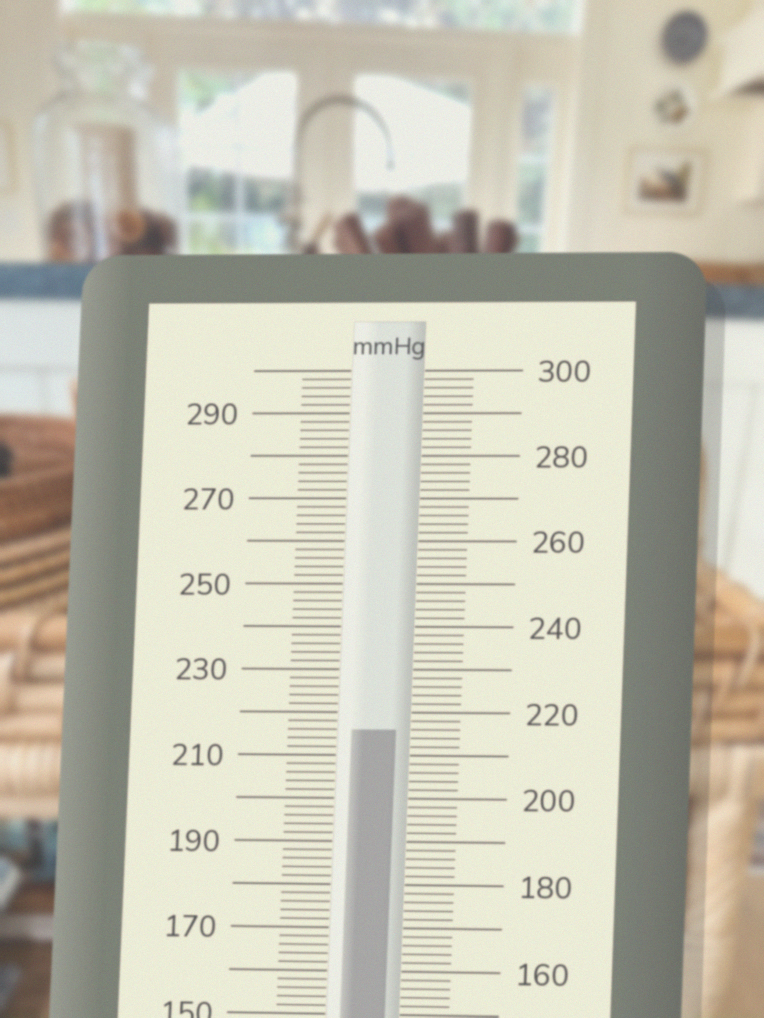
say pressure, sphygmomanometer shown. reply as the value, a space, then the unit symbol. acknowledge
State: 216 mmHg
